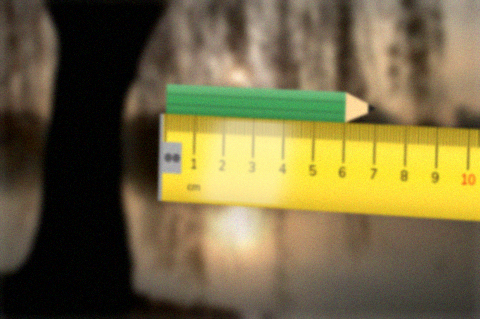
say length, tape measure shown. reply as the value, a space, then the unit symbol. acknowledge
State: 7 cm
